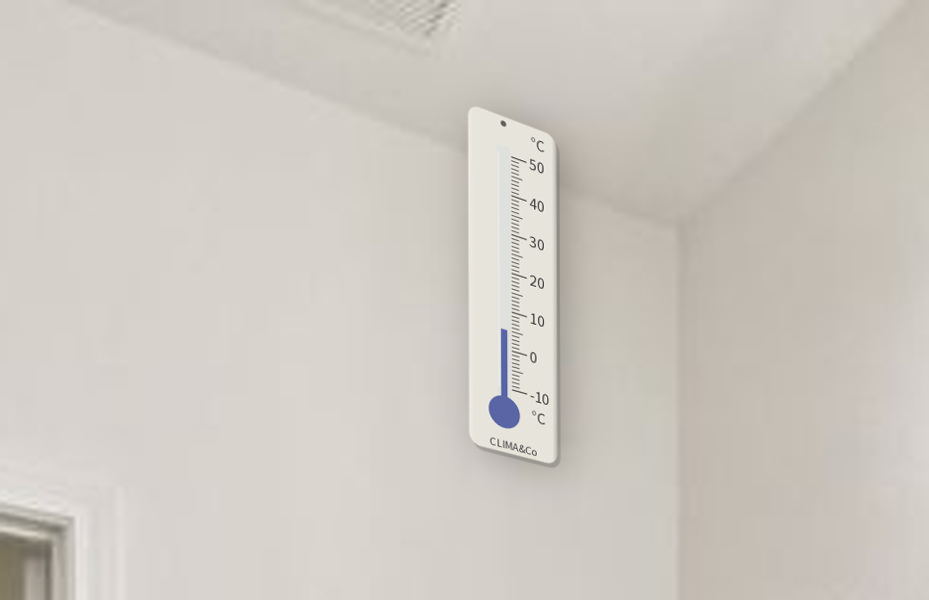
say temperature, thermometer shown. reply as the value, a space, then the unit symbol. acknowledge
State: 5 °C
